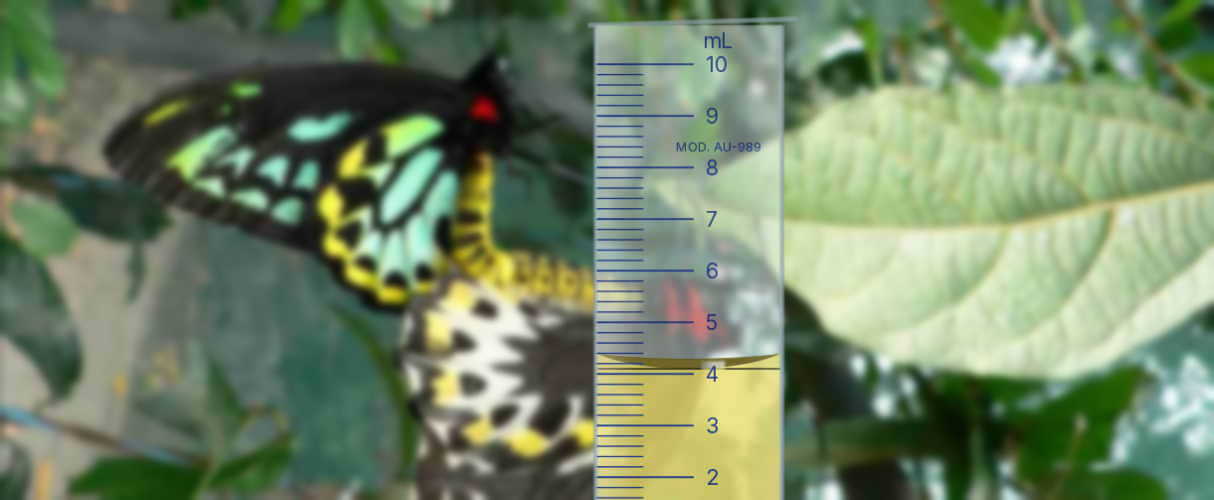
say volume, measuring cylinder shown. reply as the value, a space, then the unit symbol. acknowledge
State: 4.1 mL
